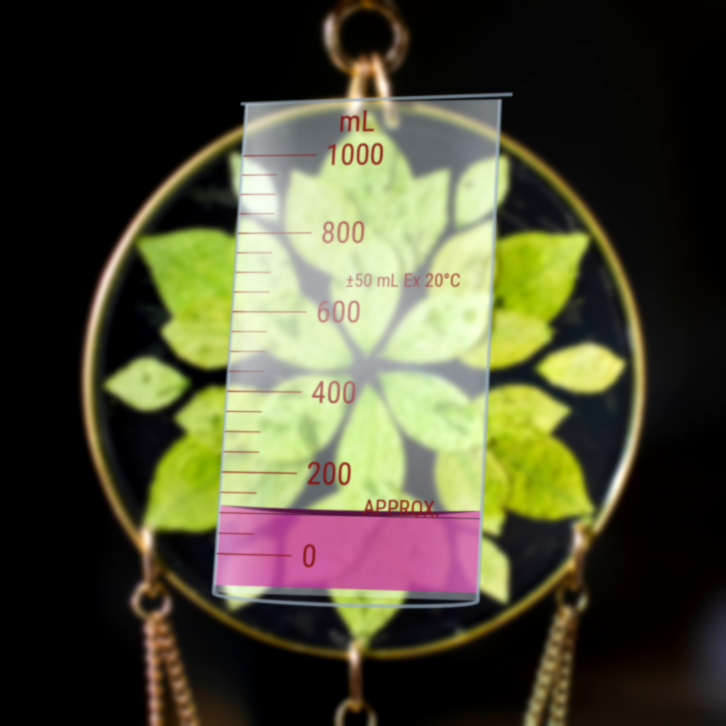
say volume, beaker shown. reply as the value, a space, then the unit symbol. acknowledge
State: 100 mL
